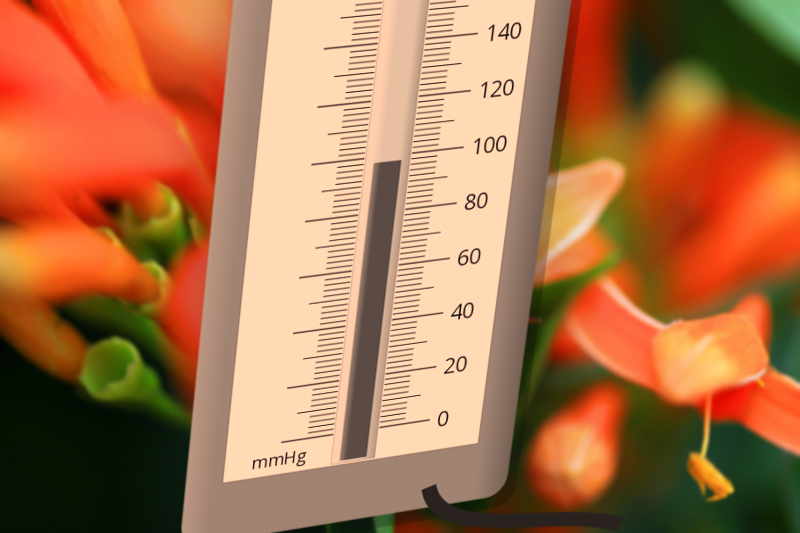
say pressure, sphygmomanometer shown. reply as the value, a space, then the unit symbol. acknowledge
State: 98 mmHg
